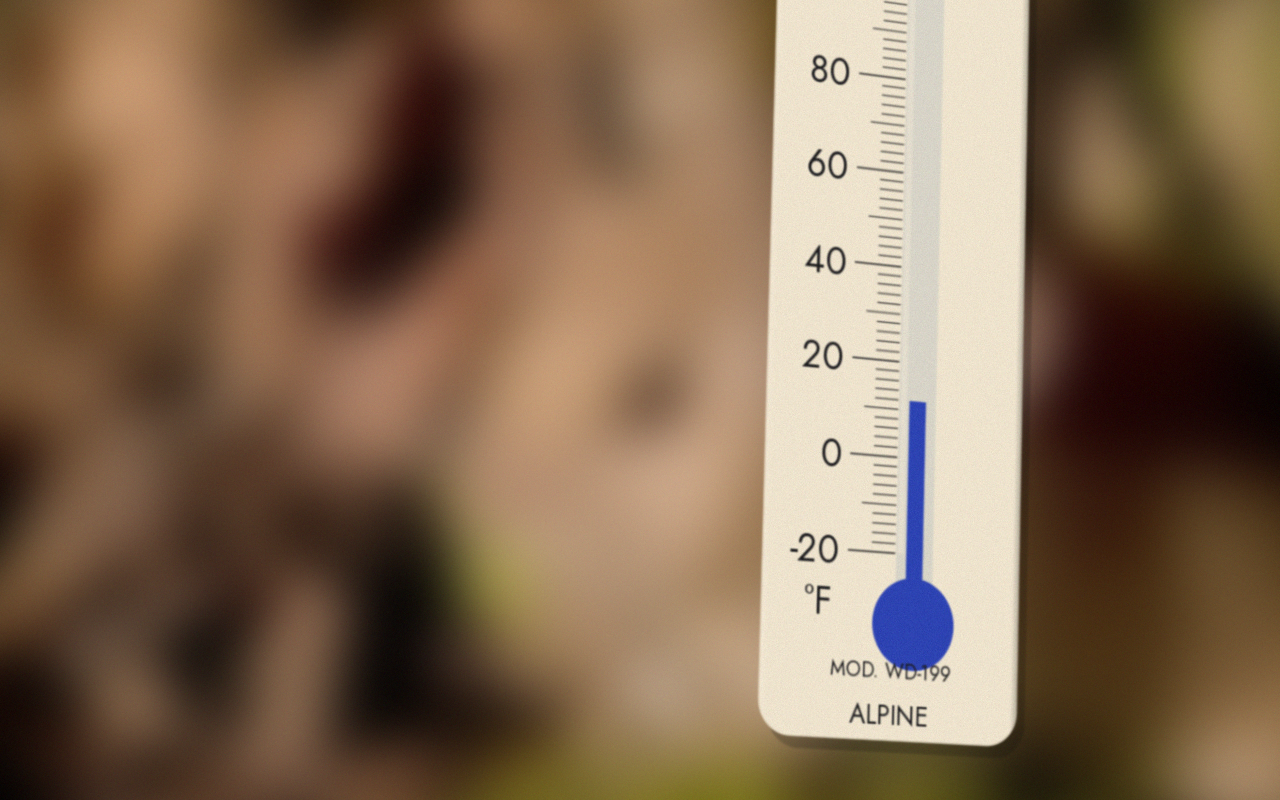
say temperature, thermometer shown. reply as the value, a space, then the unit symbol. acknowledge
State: 12 °F
